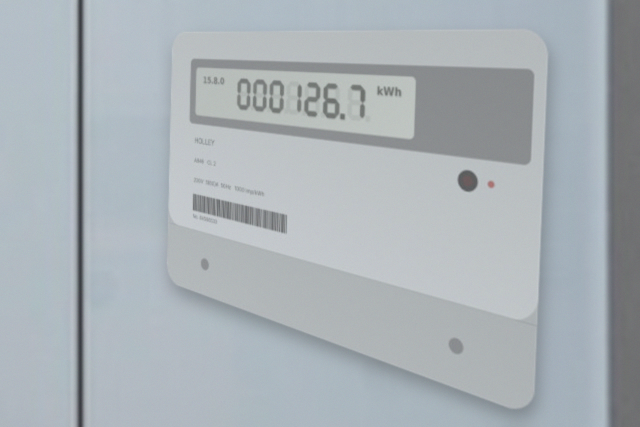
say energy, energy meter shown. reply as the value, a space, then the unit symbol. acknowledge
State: 126.7 kWh
